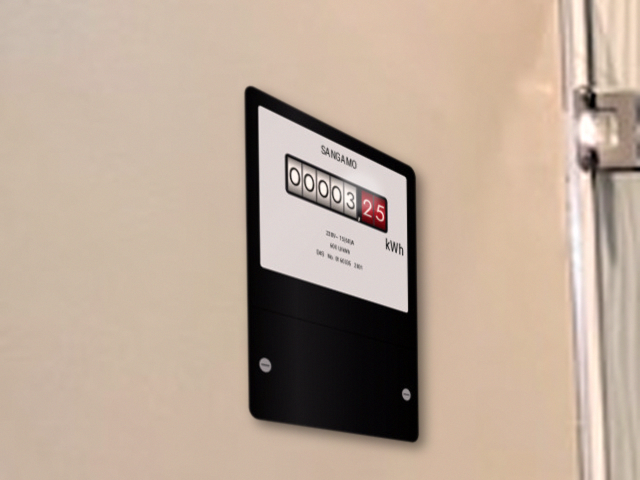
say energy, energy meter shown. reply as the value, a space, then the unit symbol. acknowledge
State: 3.25 kWh
